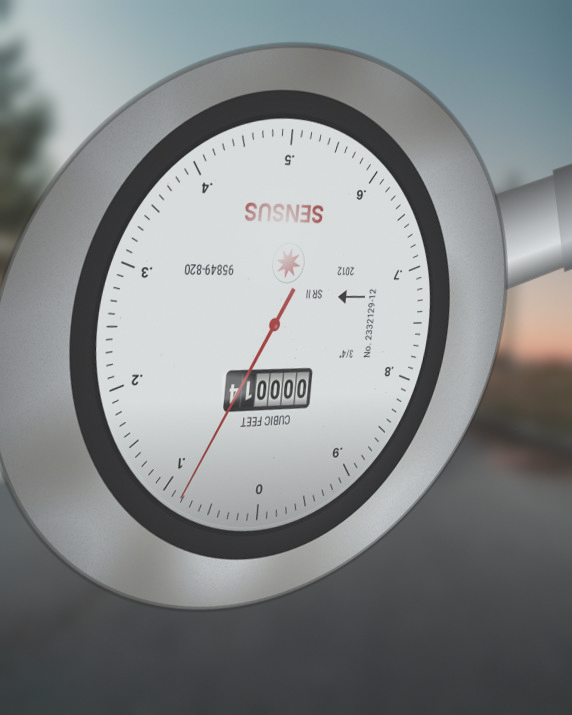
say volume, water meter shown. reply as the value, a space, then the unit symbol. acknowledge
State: 14.08 ft³
